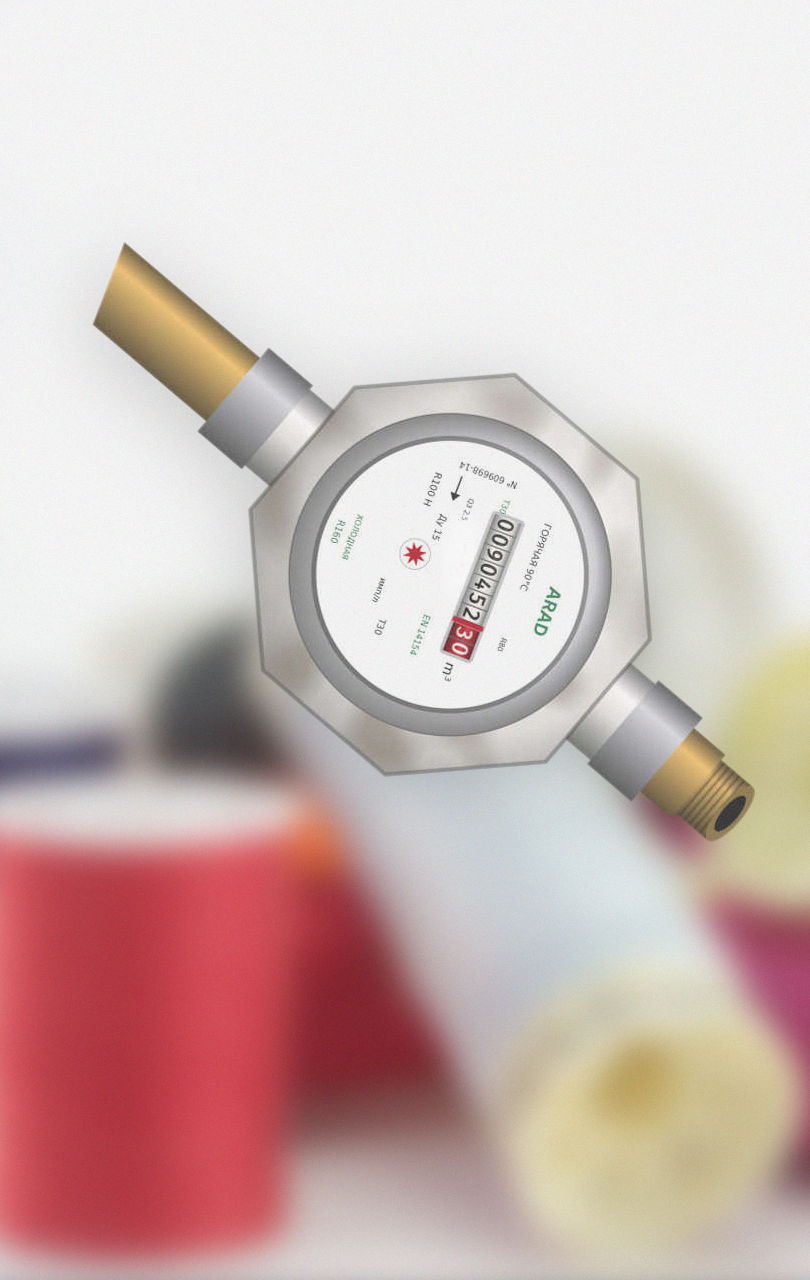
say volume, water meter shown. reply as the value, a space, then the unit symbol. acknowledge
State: 90452.30 m³
